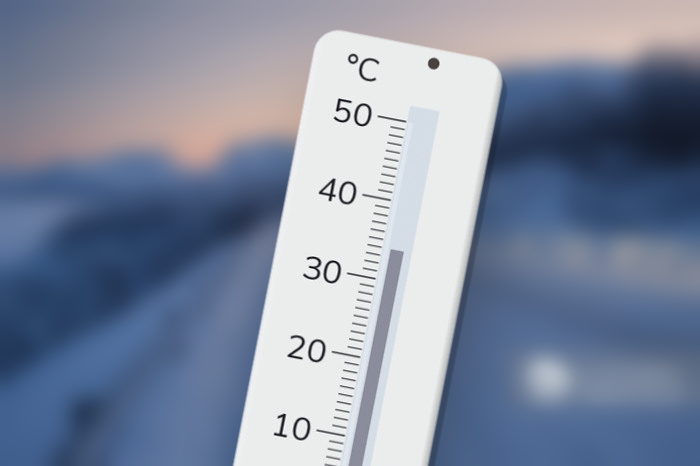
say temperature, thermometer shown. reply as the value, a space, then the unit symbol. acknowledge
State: 34 °C
